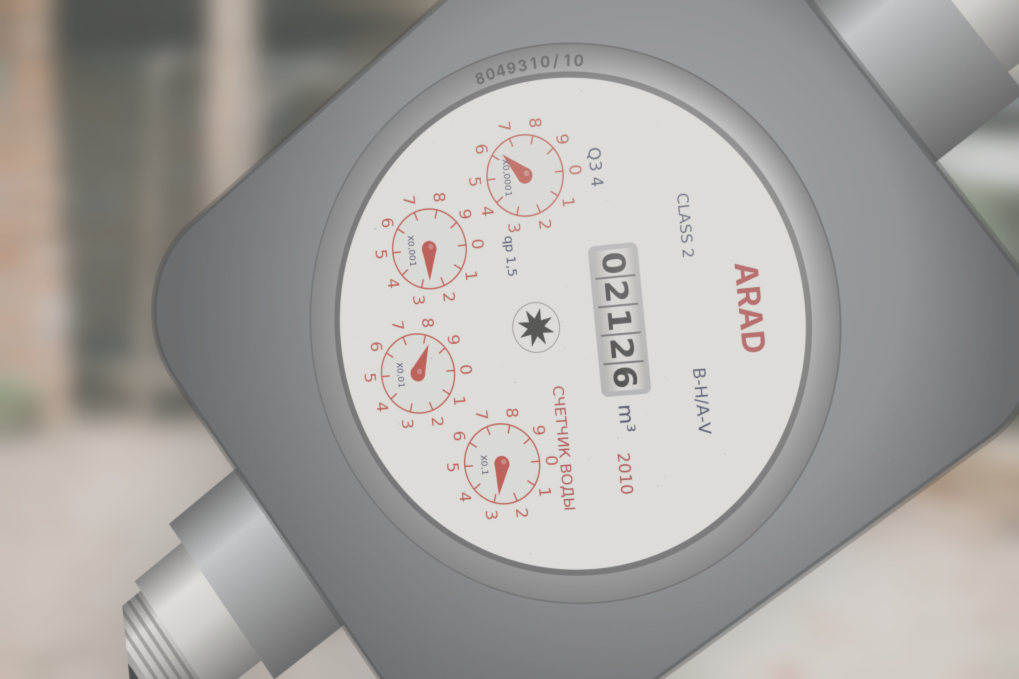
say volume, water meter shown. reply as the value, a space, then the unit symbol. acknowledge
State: 2126.2826 m³
